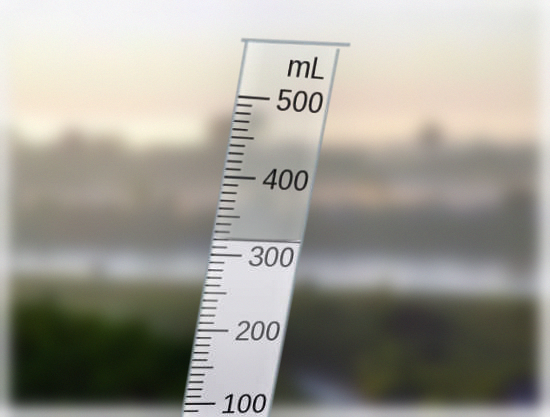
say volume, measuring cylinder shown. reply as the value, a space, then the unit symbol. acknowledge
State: 320 mL
